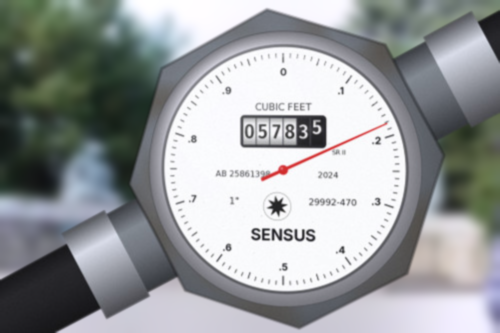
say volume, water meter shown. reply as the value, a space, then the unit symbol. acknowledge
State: 57835.18 ft³
